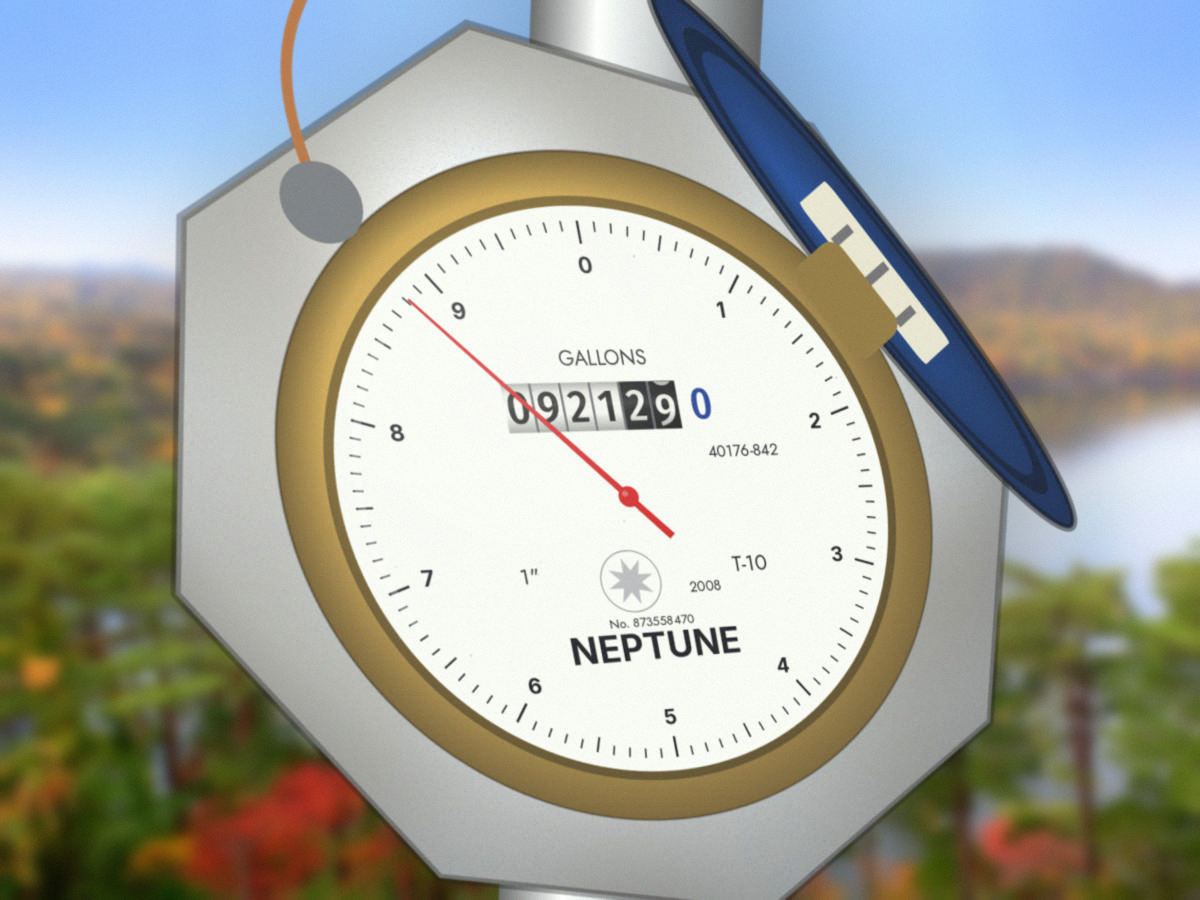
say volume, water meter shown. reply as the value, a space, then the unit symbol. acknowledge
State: 921288.8 gal
